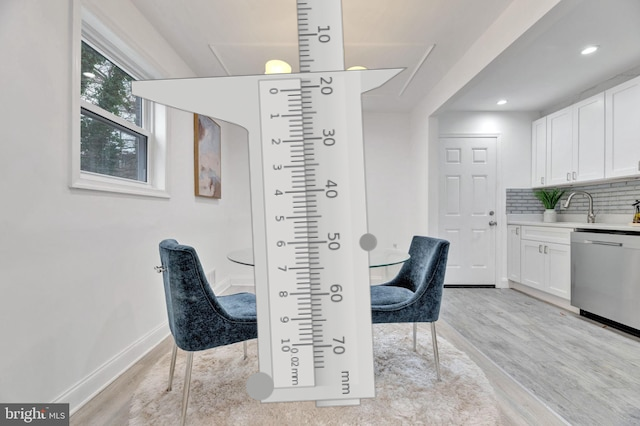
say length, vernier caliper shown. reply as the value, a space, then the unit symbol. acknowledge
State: 20.5 mm
